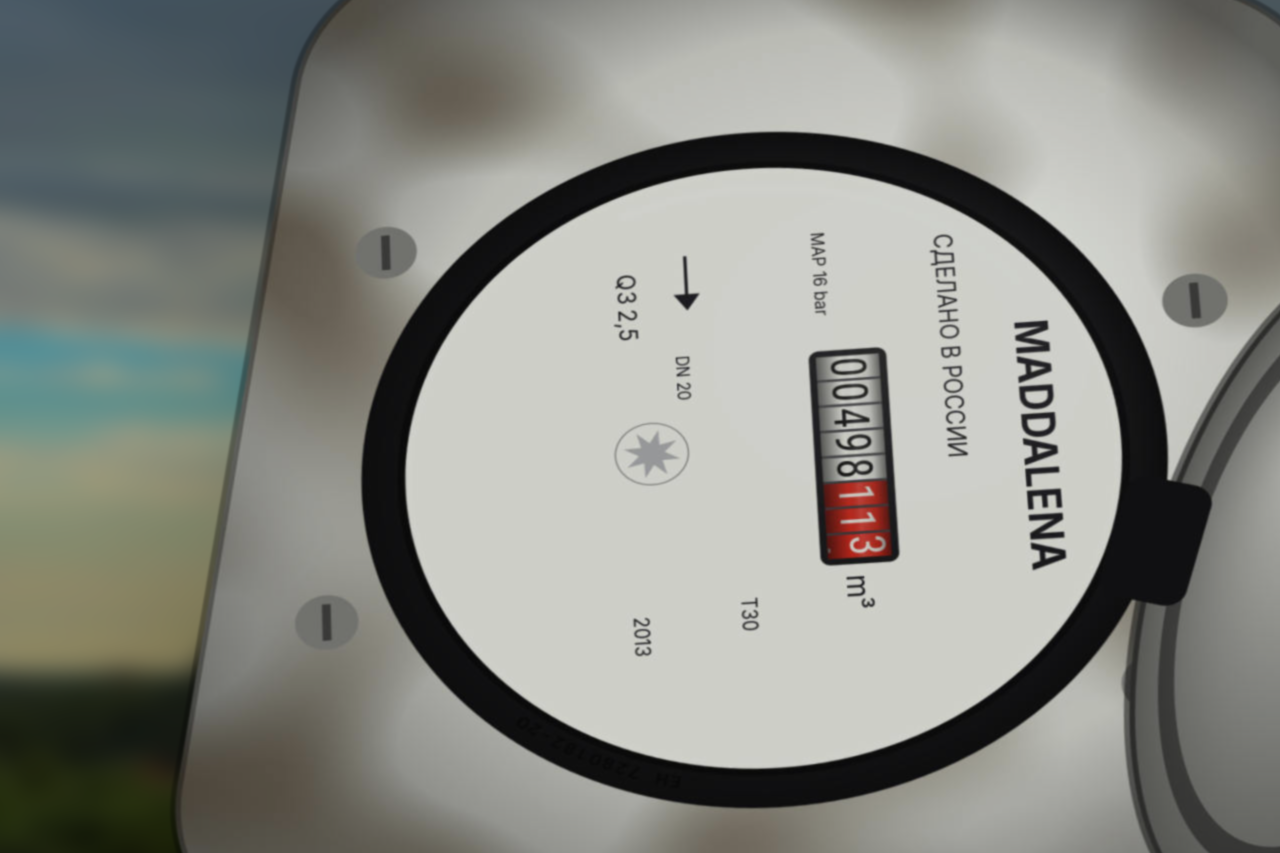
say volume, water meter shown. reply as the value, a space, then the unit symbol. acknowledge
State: 498.113 m³
